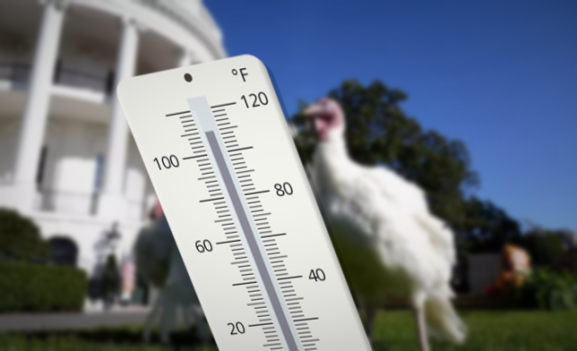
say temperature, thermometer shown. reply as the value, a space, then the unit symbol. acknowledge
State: 110 °F
